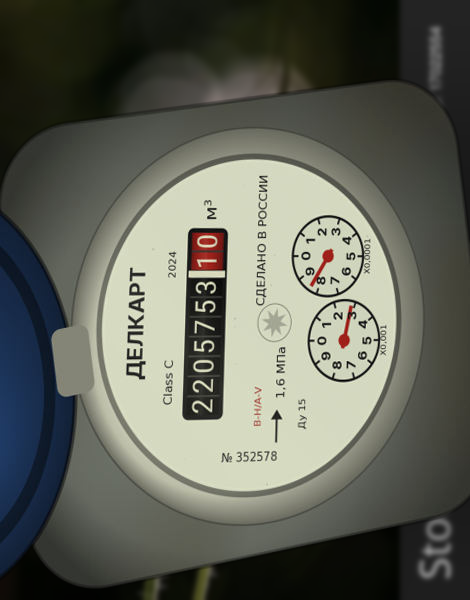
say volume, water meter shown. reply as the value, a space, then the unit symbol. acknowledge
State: 2205753.1028 m³
